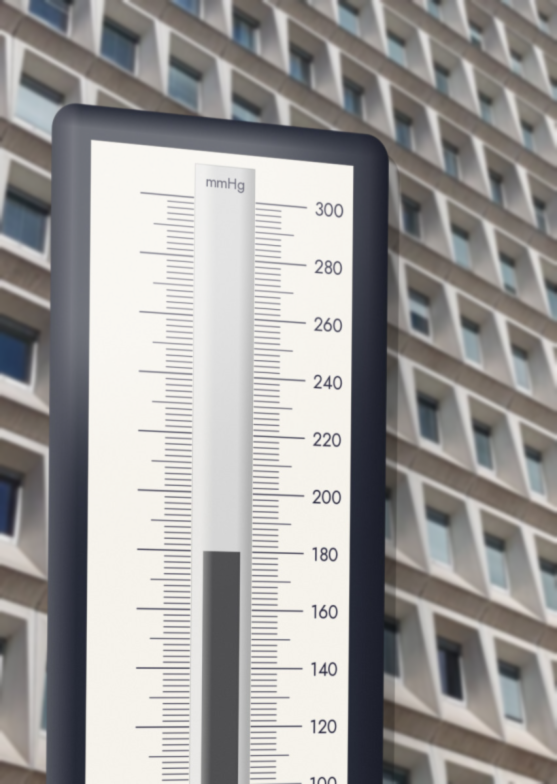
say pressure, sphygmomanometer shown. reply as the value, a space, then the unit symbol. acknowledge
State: 180 mmHg
